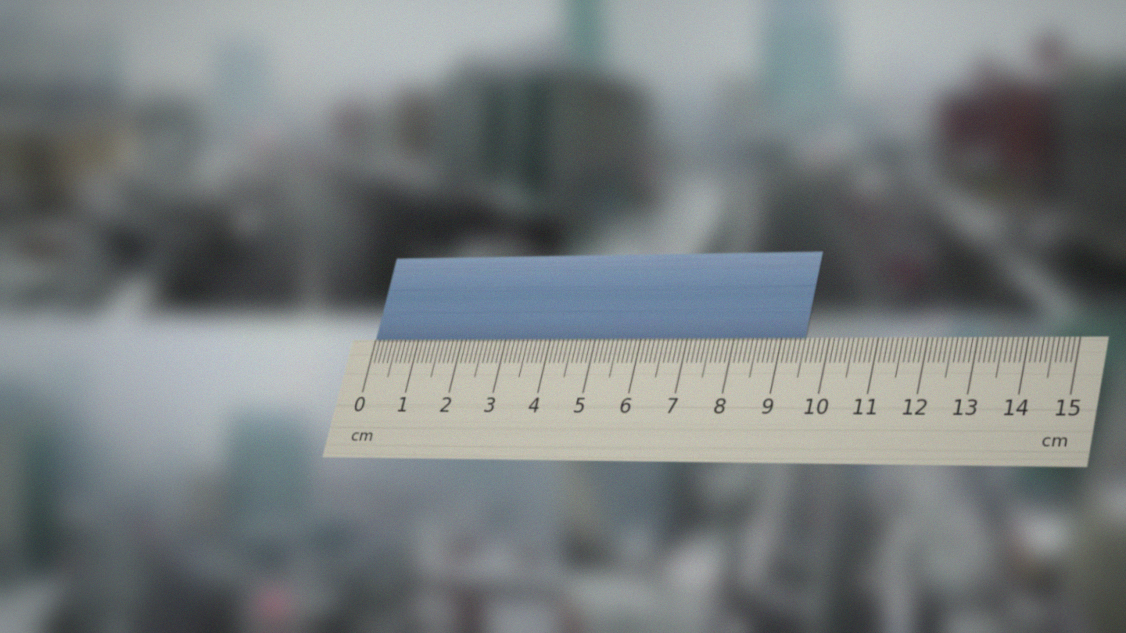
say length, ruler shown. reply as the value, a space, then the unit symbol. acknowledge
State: 9.5 cm
